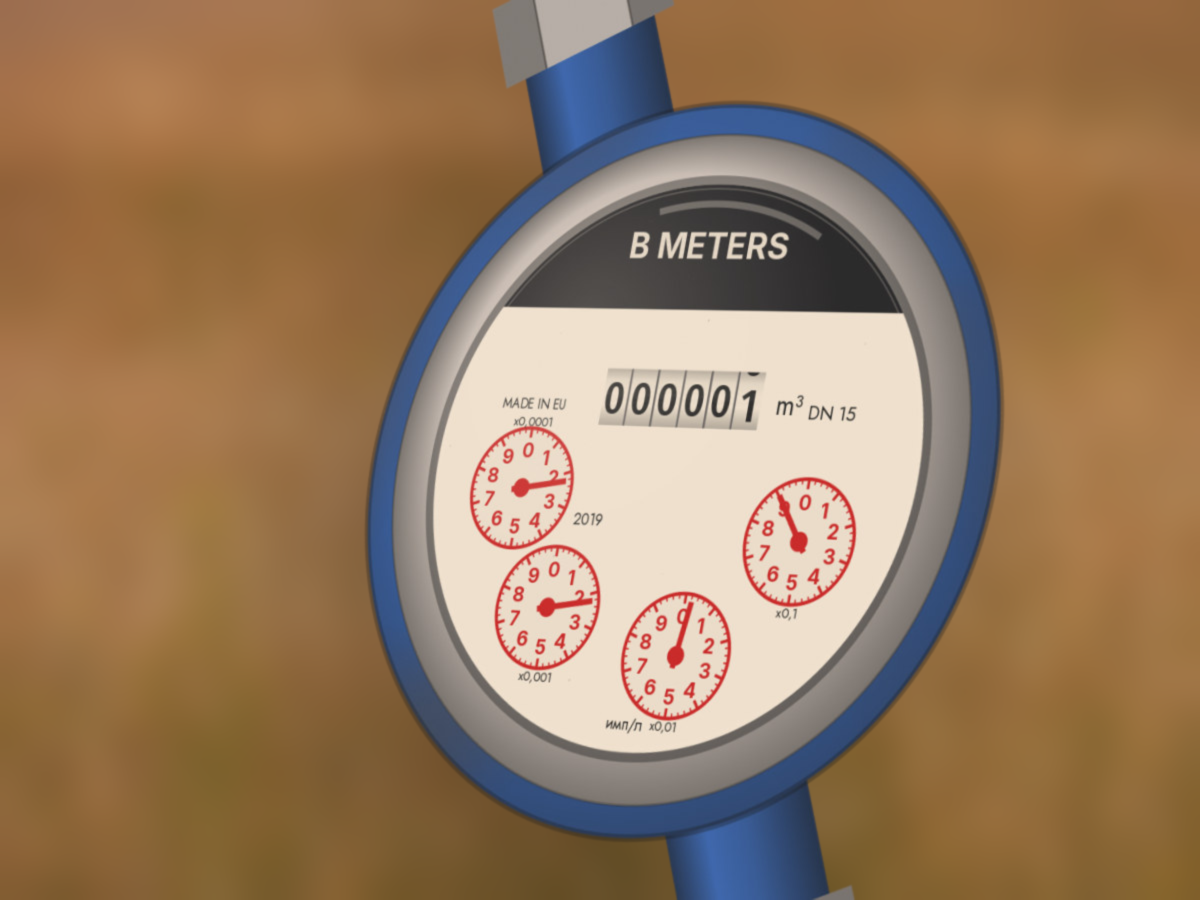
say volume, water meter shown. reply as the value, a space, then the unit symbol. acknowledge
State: 0.9022 m³
